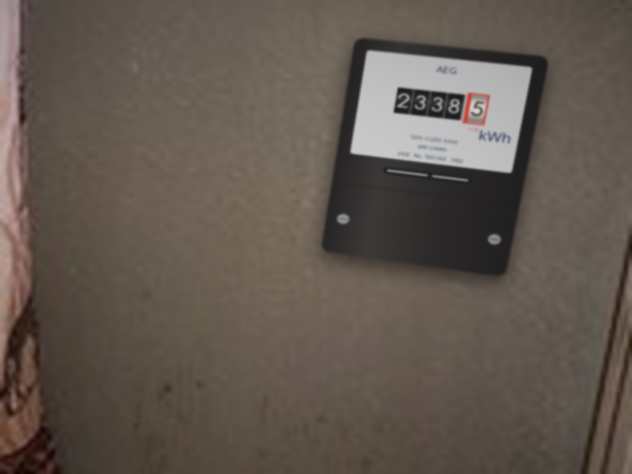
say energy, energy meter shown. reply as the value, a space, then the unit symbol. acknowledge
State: 2338.5 kWh
